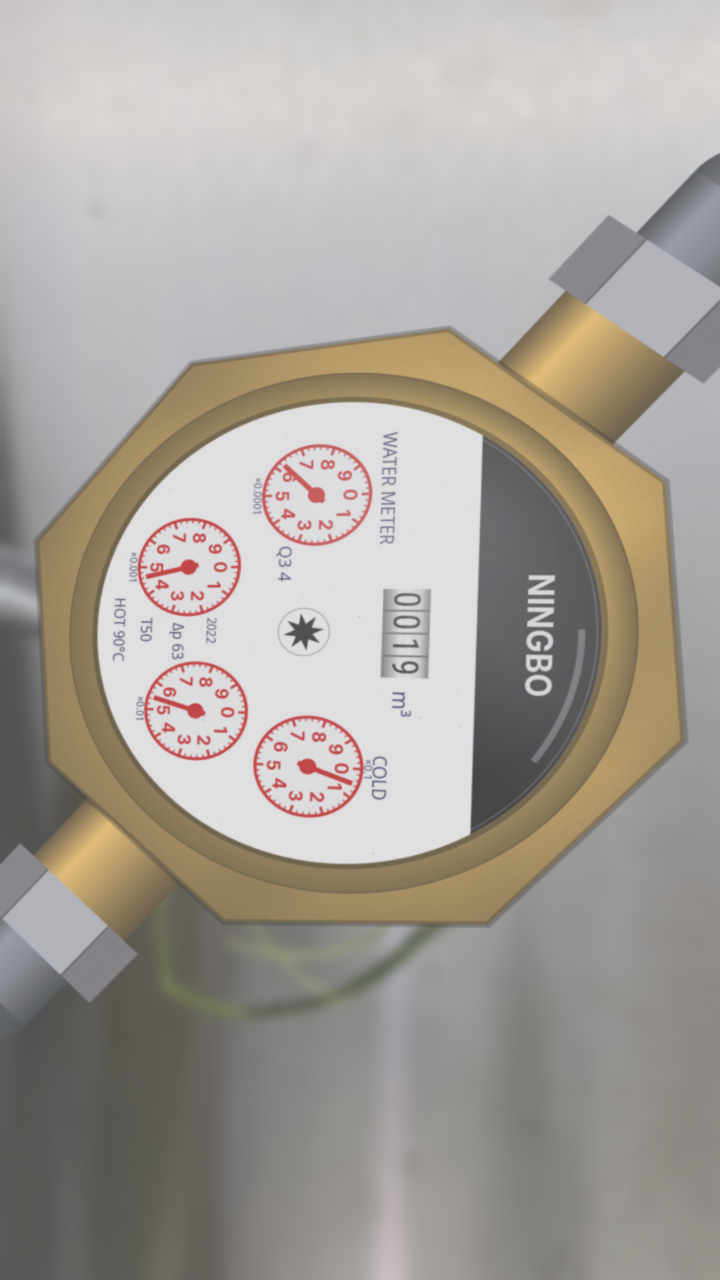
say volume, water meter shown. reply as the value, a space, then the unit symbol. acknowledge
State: 19.0546 m³
